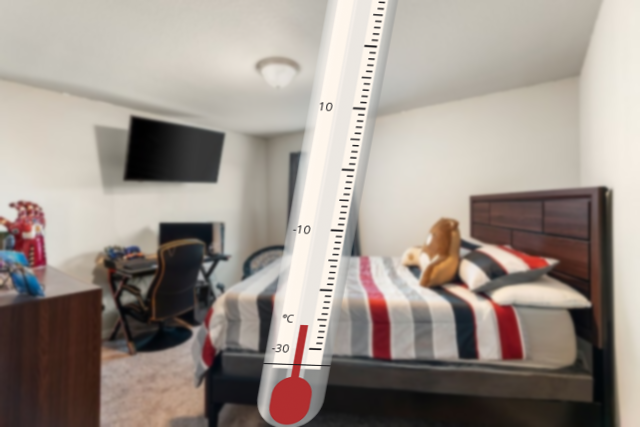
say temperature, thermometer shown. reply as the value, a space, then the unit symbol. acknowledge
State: -26 °C
